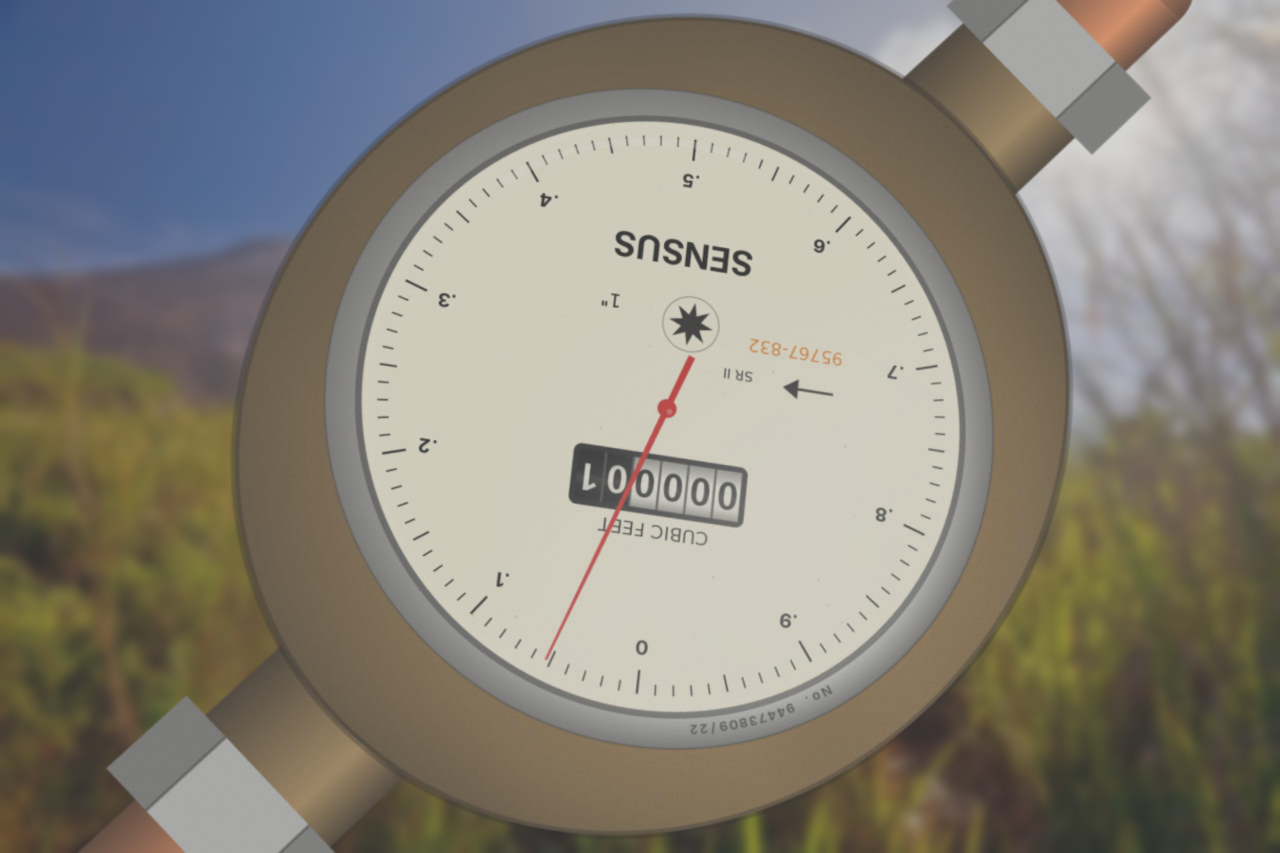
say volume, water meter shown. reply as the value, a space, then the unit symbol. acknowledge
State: 1.05 ft³
